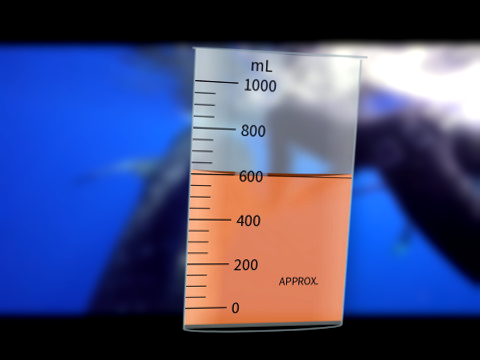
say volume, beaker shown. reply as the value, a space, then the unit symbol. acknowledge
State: 600 mL
